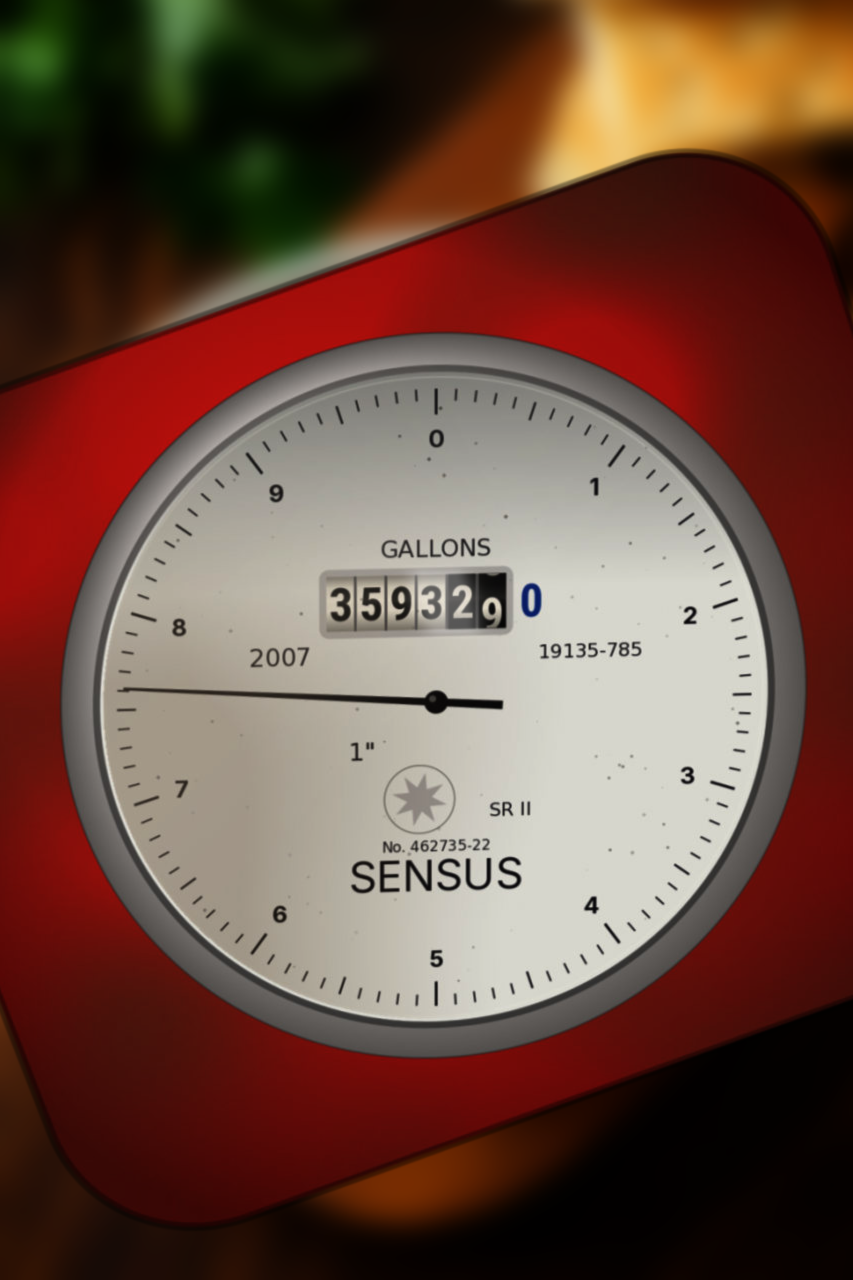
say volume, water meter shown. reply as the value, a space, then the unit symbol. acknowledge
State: 3593287.6 gal
